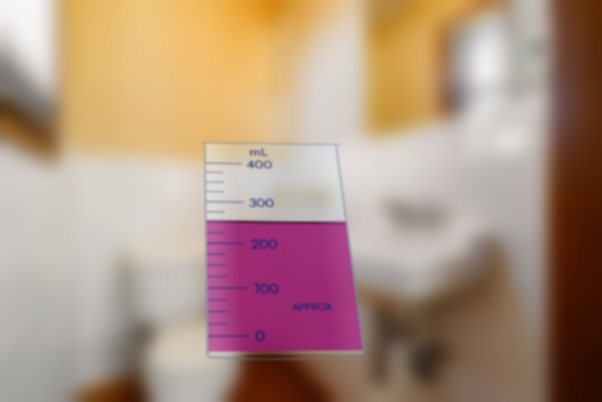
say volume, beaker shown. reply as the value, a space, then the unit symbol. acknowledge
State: 250 mL
